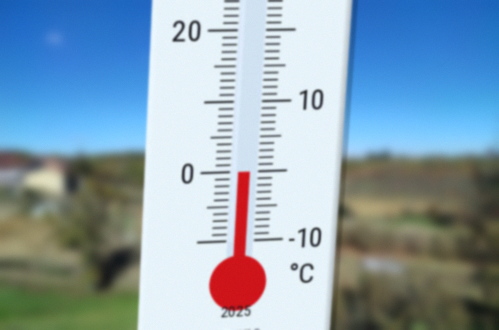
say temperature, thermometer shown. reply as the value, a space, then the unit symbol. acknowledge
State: 0 °C
